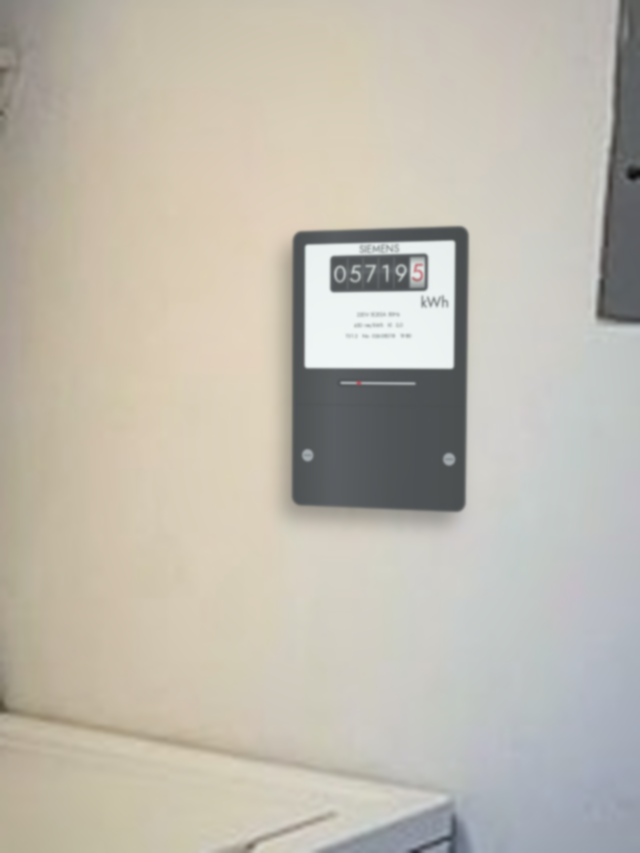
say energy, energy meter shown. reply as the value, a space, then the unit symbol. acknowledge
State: 5719.5 kWh
